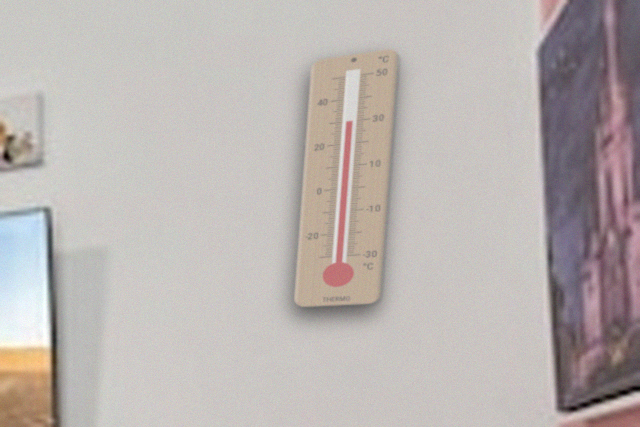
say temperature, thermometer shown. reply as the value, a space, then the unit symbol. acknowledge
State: 30 °C
